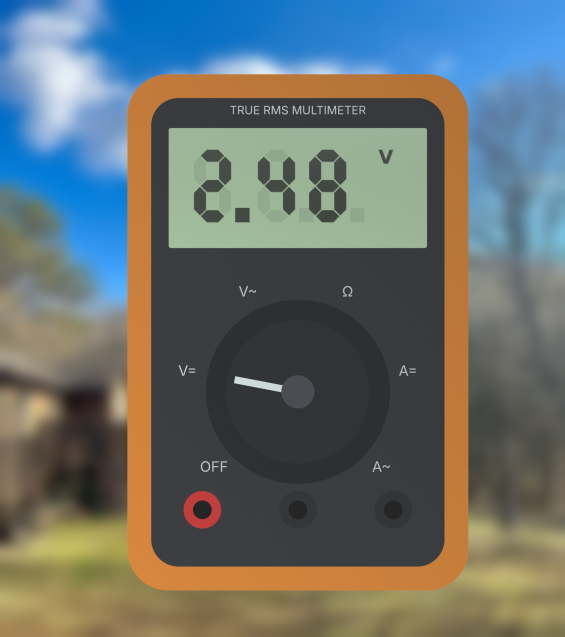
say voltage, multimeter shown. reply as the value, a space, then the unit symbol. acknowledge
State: 2.48 V
